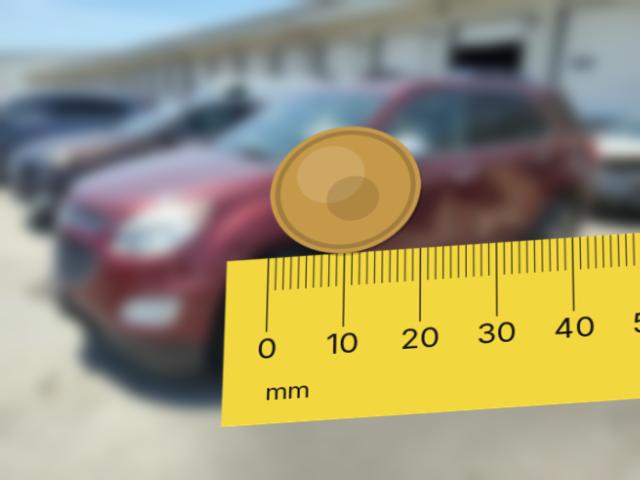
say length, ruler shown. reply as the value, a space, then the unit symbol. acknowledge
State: 20 mm
